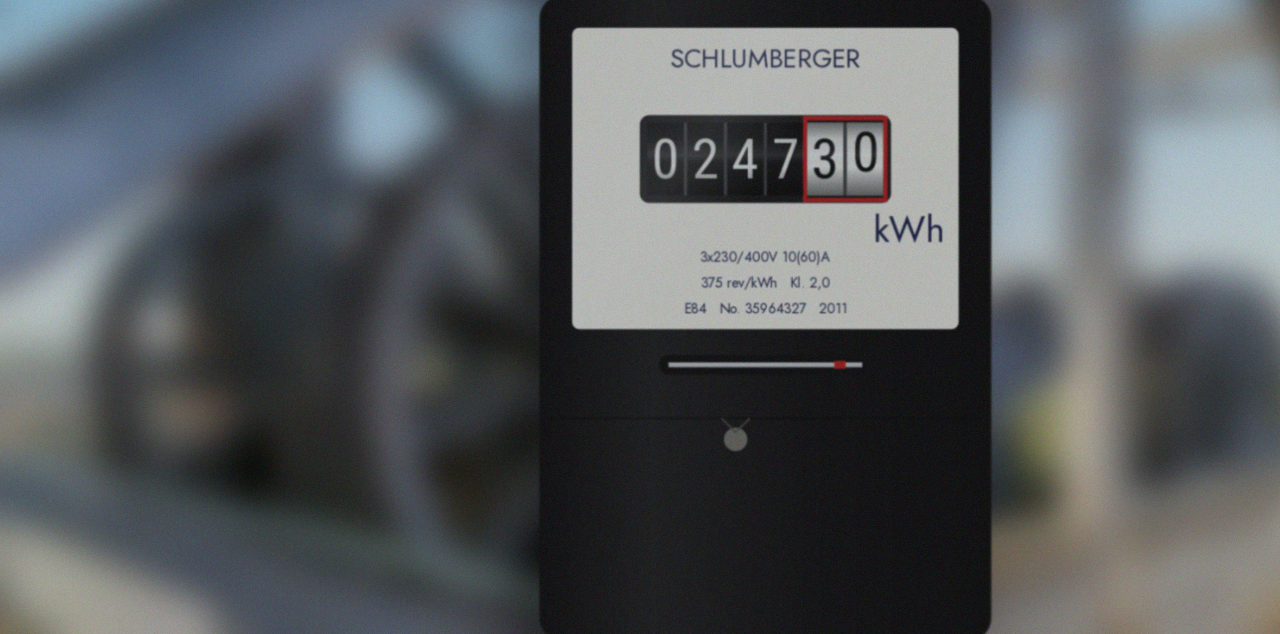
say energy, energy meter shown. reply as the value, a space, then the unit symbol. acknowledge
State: 247.30 kWh
